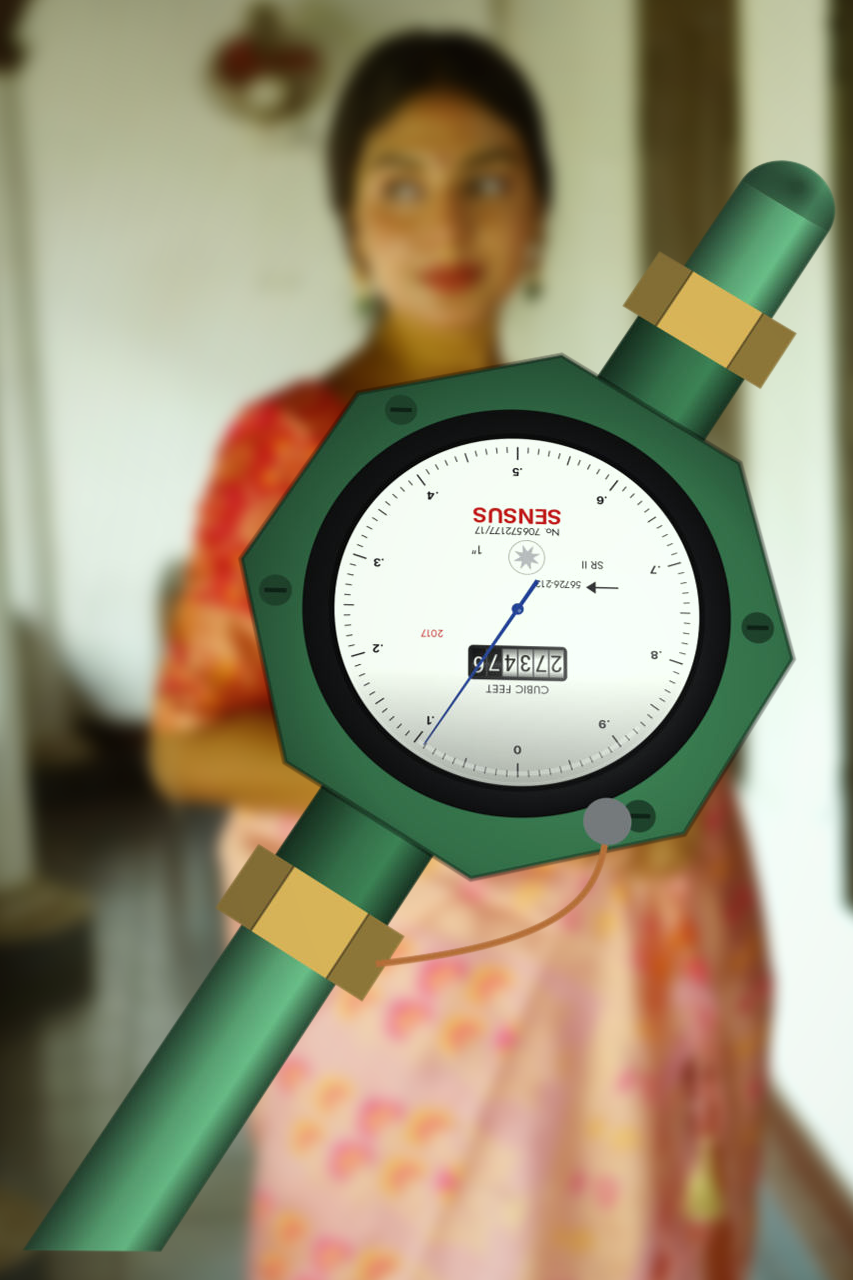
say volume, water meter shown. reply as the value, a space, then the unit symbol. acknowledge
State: 273476.09 ft³
